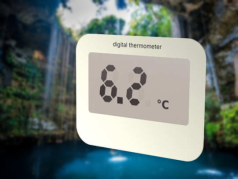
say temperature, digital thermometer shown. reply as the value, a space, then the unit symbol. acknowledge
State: 6.2 °C
